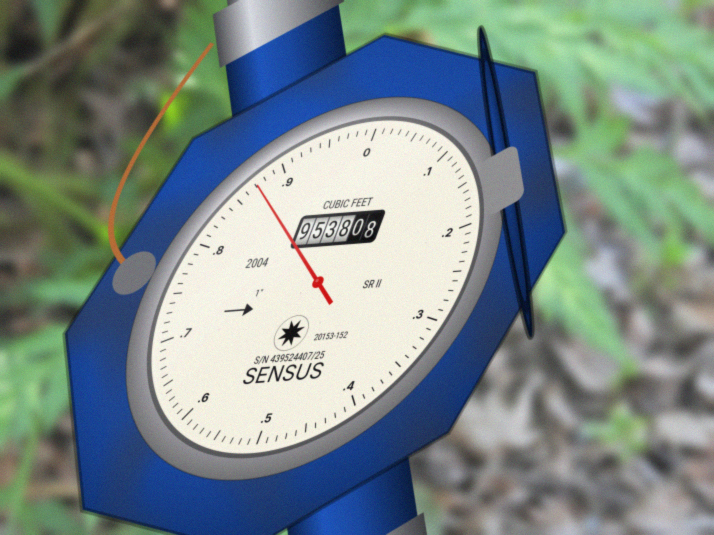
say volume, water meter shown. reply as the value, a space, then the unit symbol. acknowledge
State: 953807.87 ft³
